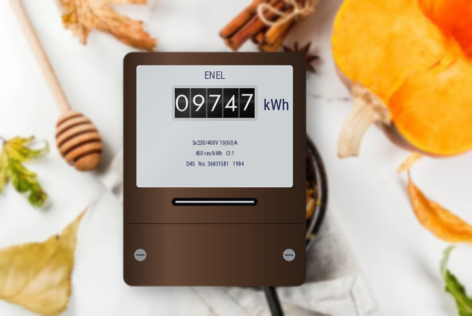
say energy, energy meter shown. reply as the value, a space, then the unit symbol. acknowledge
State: 9747 kWh
